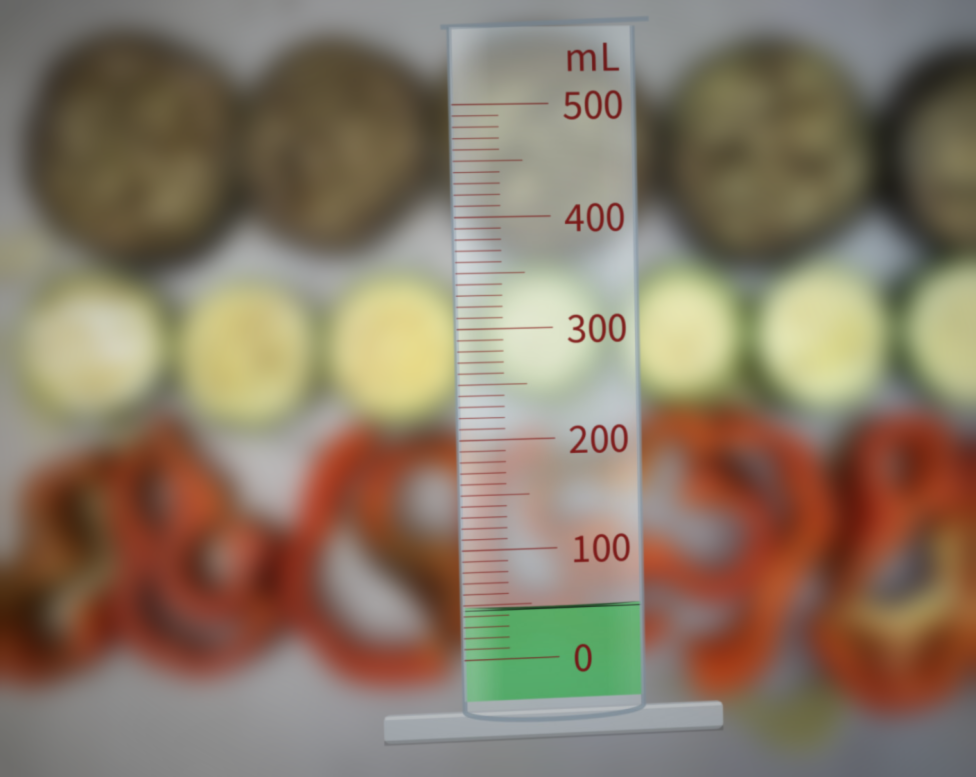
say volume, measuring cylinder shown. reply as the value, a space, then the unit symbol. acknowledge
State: 45 mL
